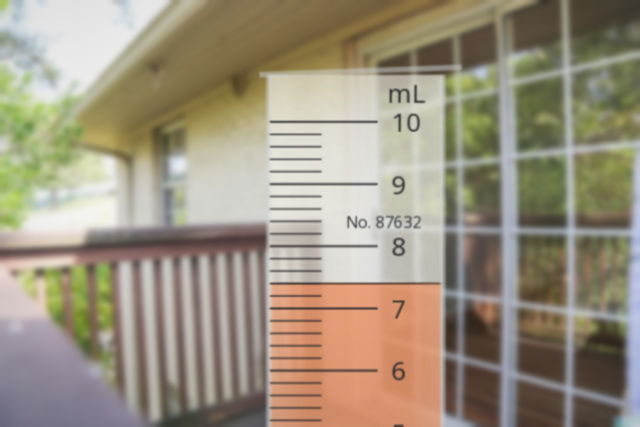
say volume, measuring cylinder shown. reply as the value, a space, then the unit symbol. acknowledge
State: 7.4 mL
